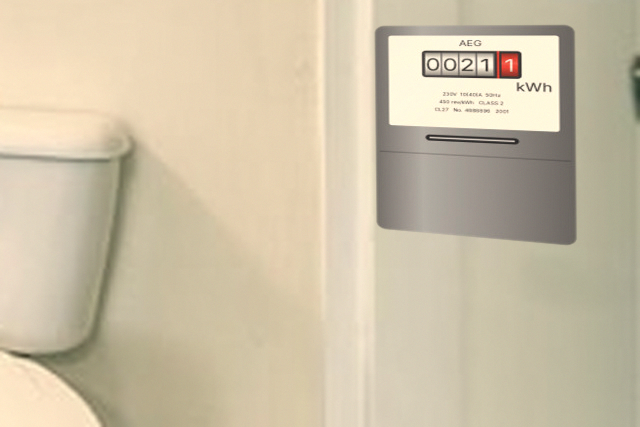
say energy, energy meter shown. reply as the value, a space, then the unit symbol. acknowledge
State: 21.1 kWh
